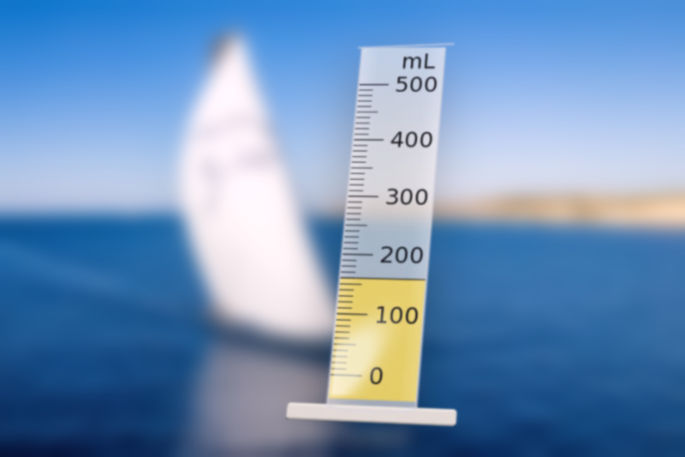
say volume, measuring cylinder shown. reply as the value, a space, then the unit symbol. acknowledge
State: 160 mL
